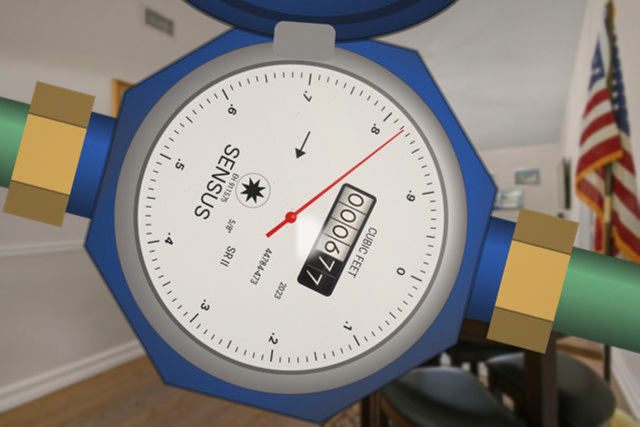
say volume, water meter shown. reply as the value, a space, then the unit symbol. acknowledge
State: 676.82 ft³
